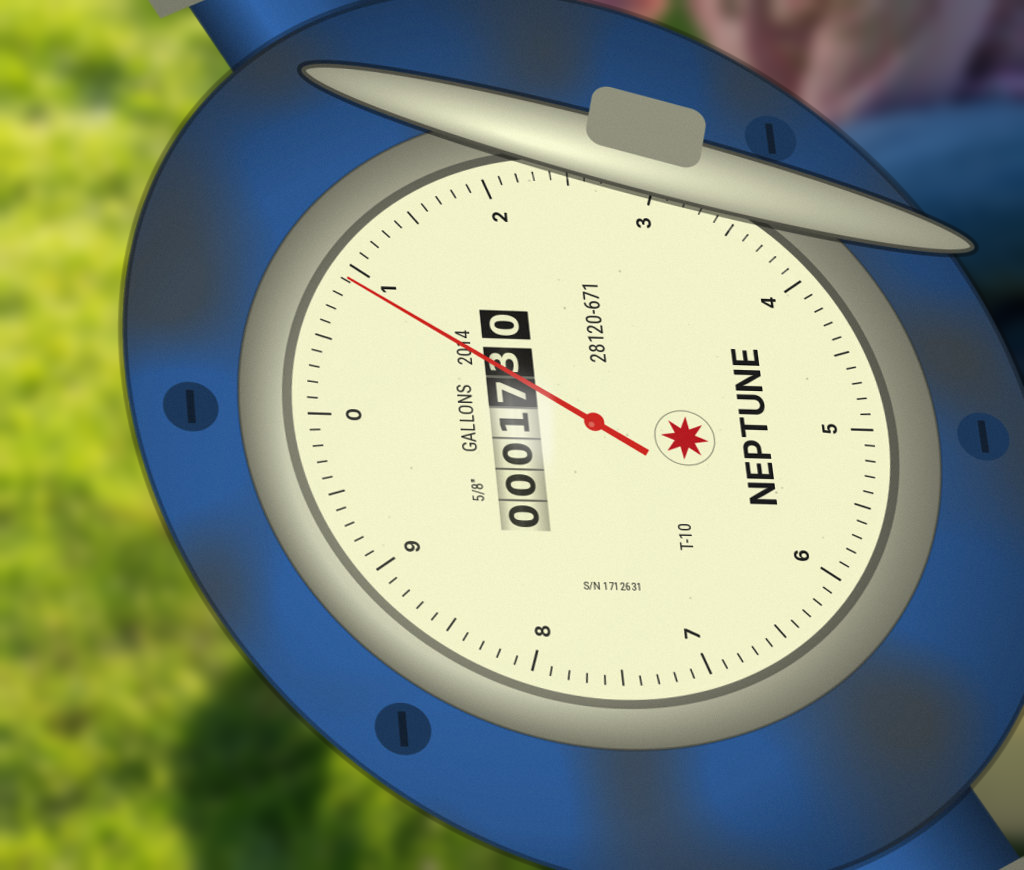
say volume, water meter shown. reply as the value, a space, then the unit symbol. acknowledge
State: 1730.9 gal
